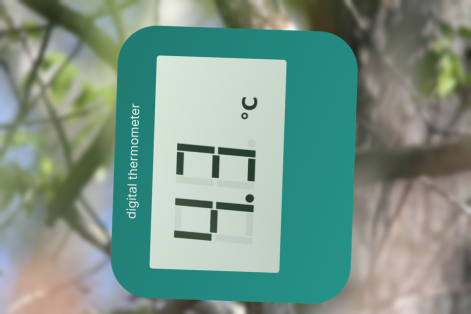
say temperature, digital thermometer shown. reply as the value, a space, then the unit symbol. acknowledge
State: 4.3 °C
